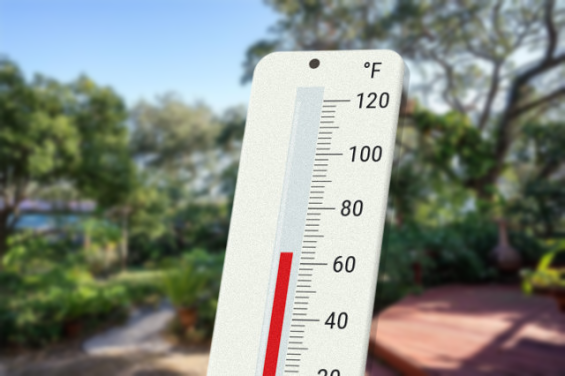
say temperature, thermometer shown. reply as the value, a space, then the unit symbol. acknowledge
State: 64 °F
